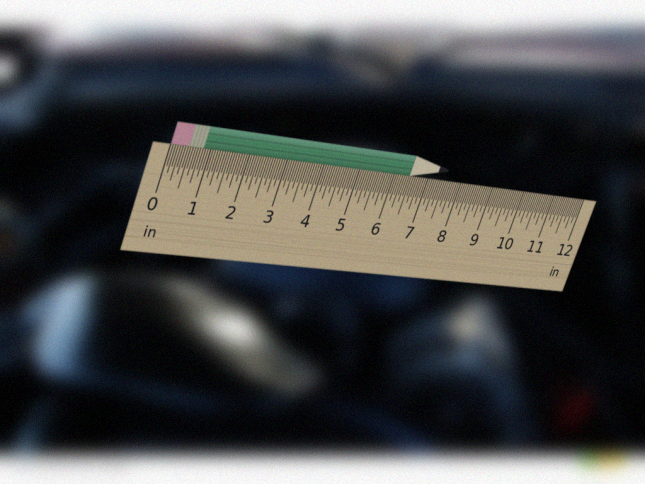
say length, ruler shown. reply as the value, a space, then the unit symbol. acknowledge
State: 7.5 in
